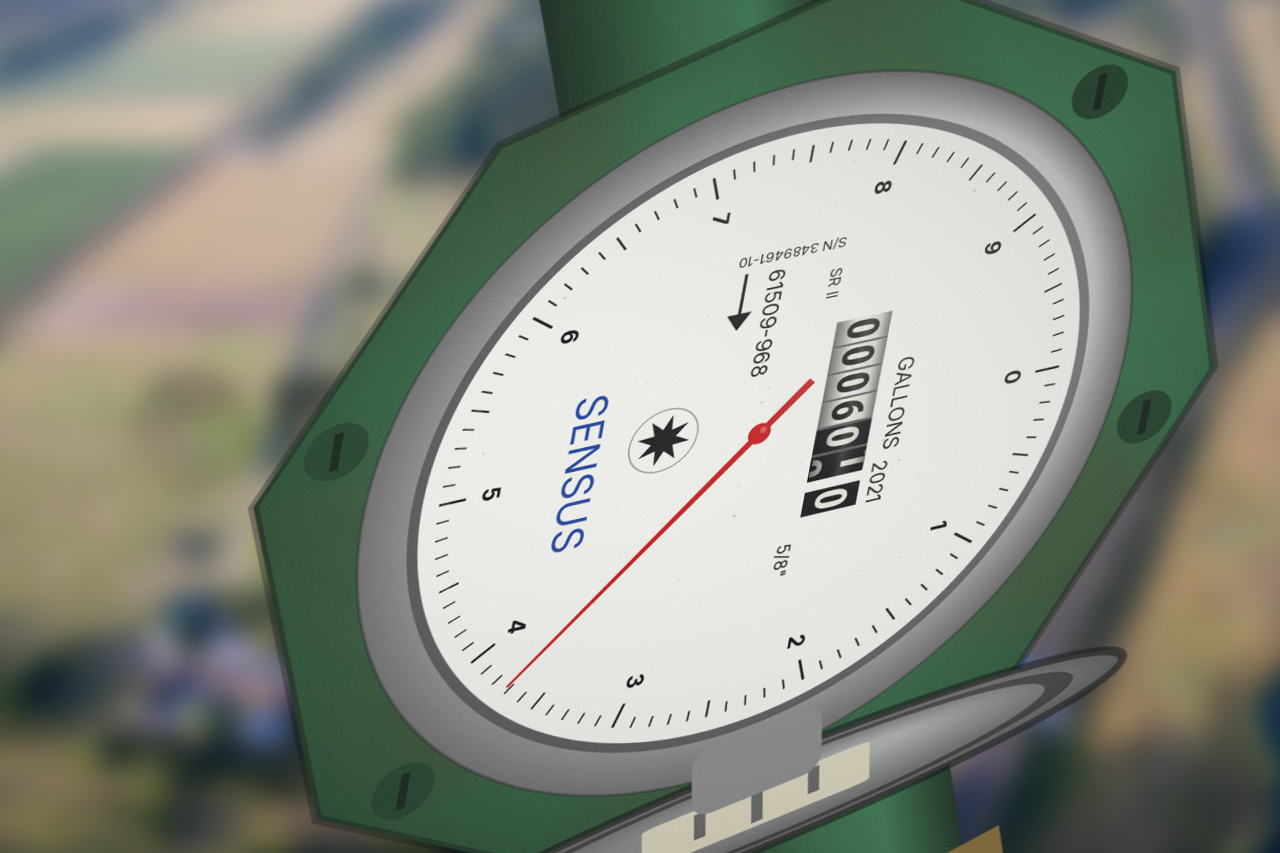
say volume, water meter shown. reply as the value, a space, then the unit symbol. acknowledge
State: 6013.7 gal
